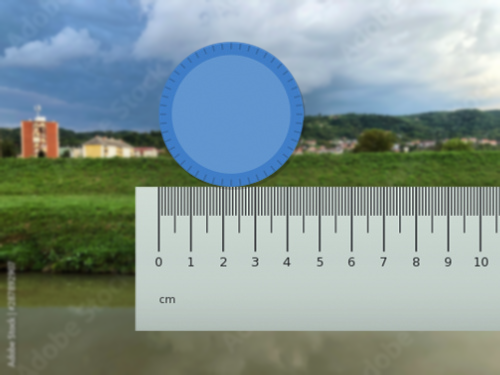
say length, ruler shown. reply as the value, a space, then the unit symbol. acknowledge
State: 4.5 cm
